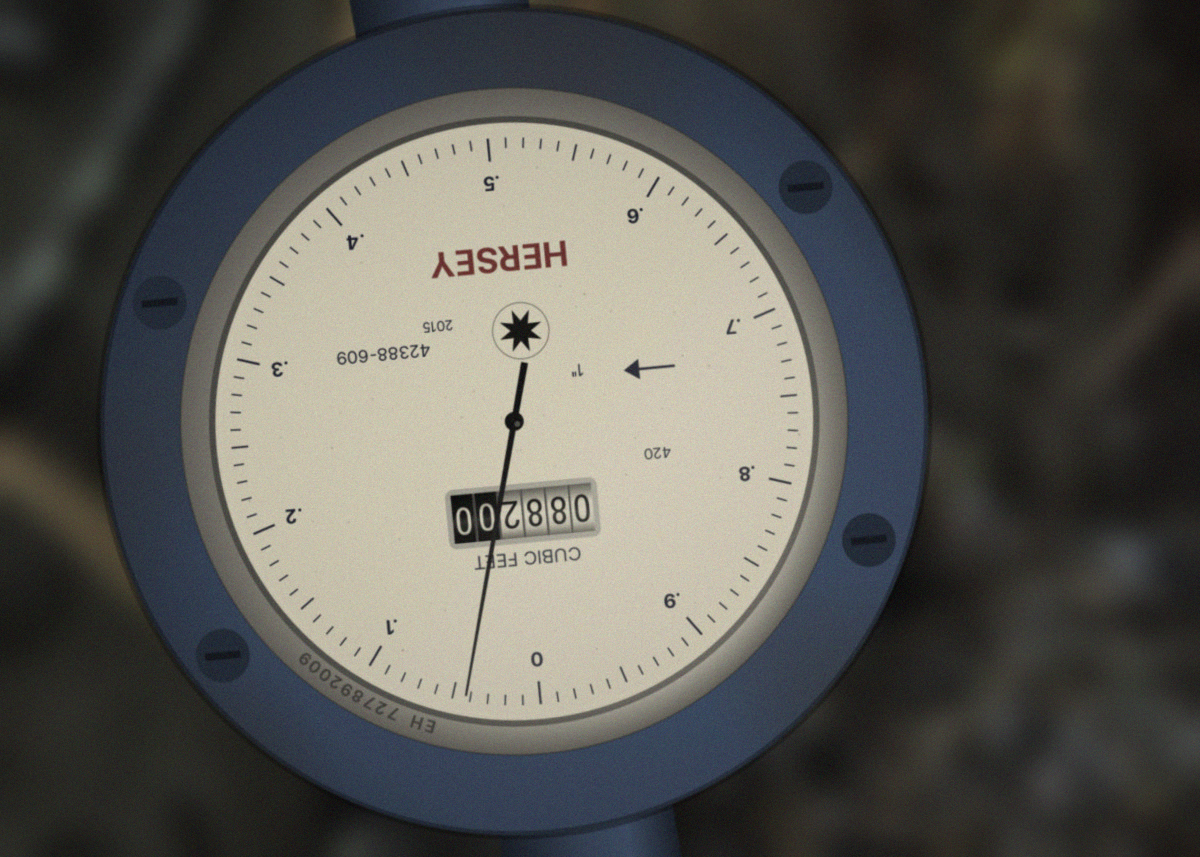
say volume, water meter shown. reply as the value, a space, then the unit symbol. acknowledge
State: 88200.04 ft³
